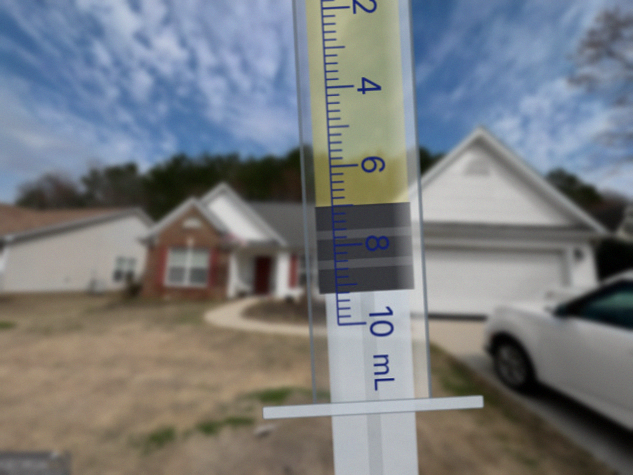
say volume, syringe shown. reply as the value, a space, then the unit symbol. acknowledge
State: 7 mL
